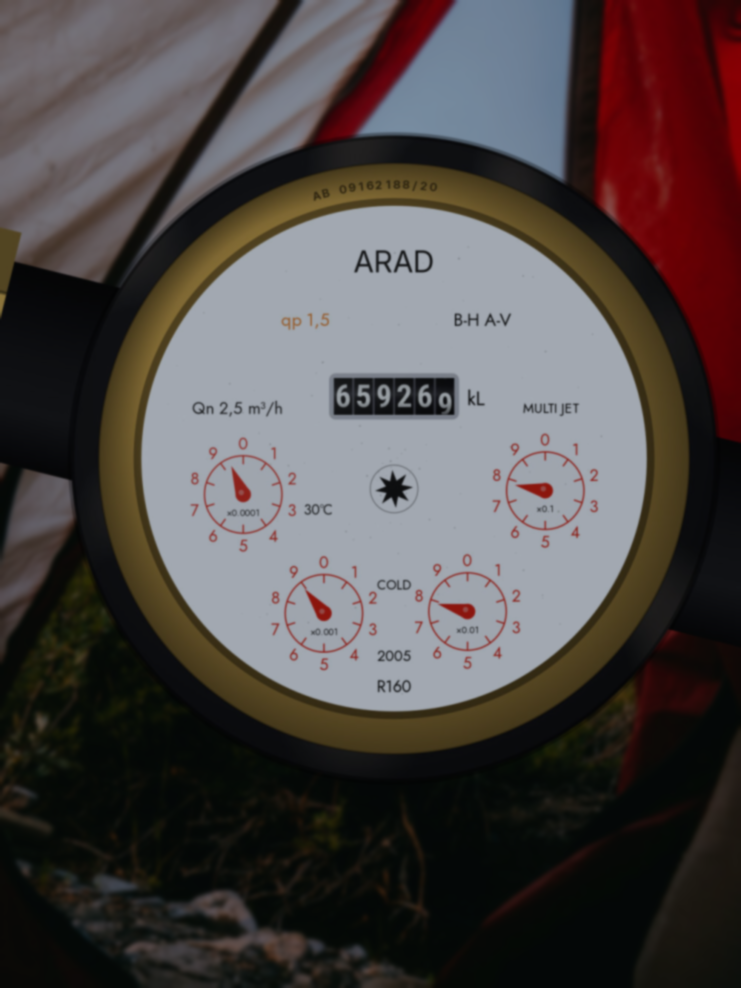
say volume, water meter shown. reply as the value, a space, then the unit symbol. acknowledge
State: 659268.7789 kL
